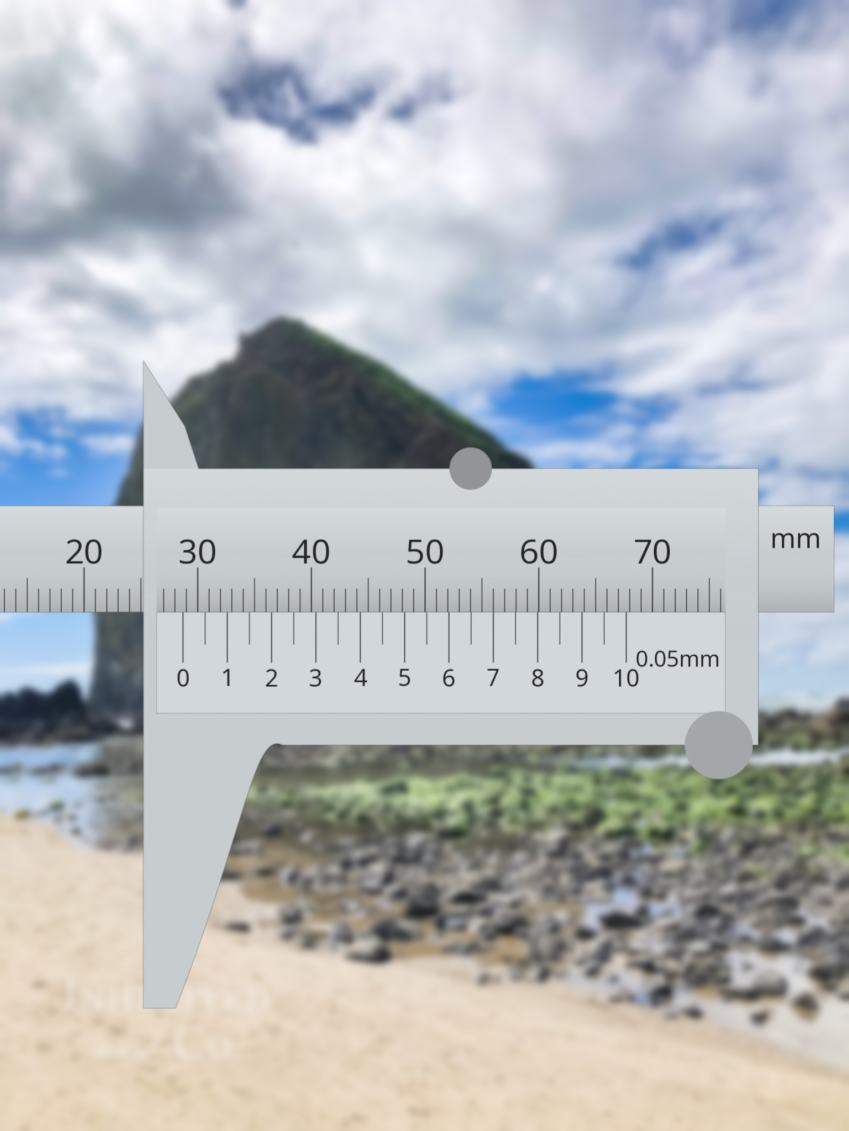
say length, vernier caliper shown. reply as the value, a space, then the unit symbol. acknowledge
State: 28.7 mm
